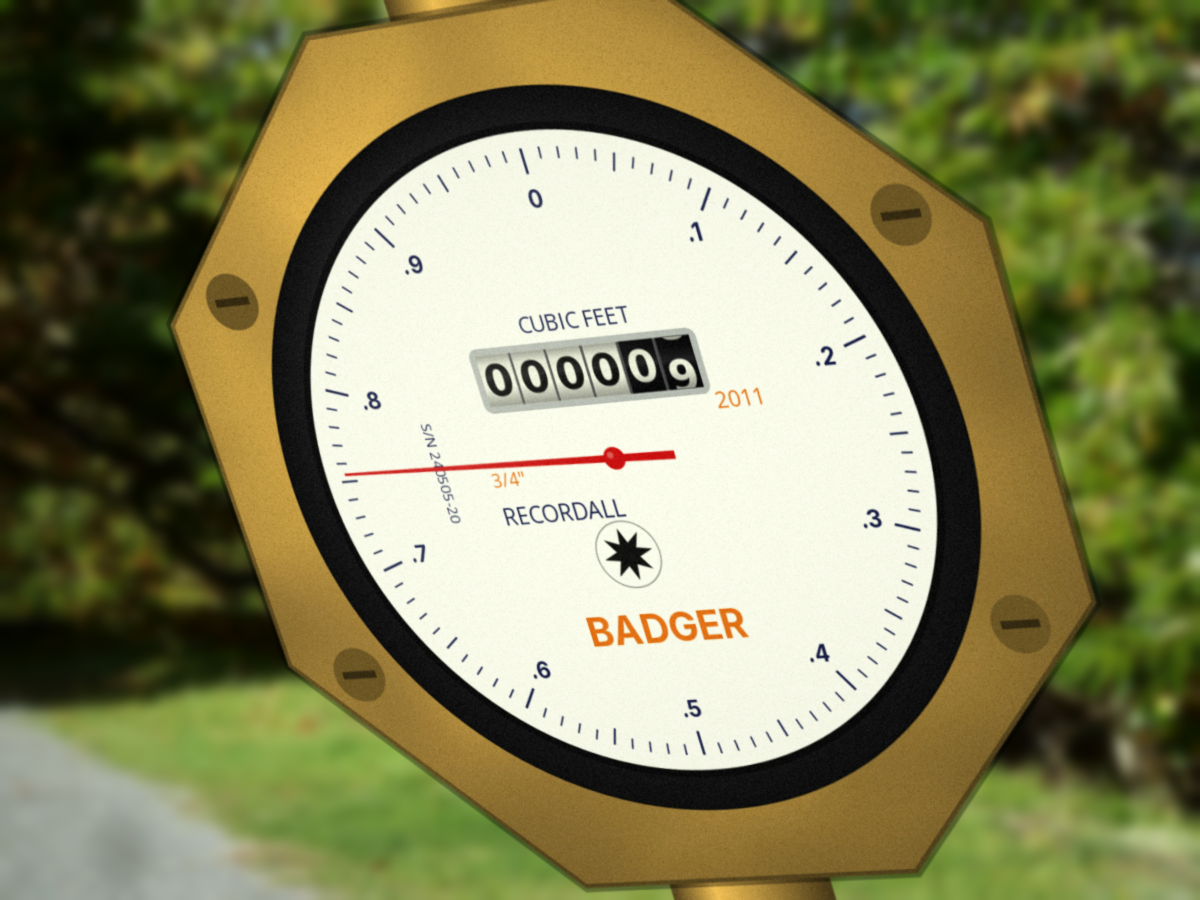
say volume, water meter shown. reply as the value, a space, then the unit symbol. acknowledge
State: 8.75 ft³
